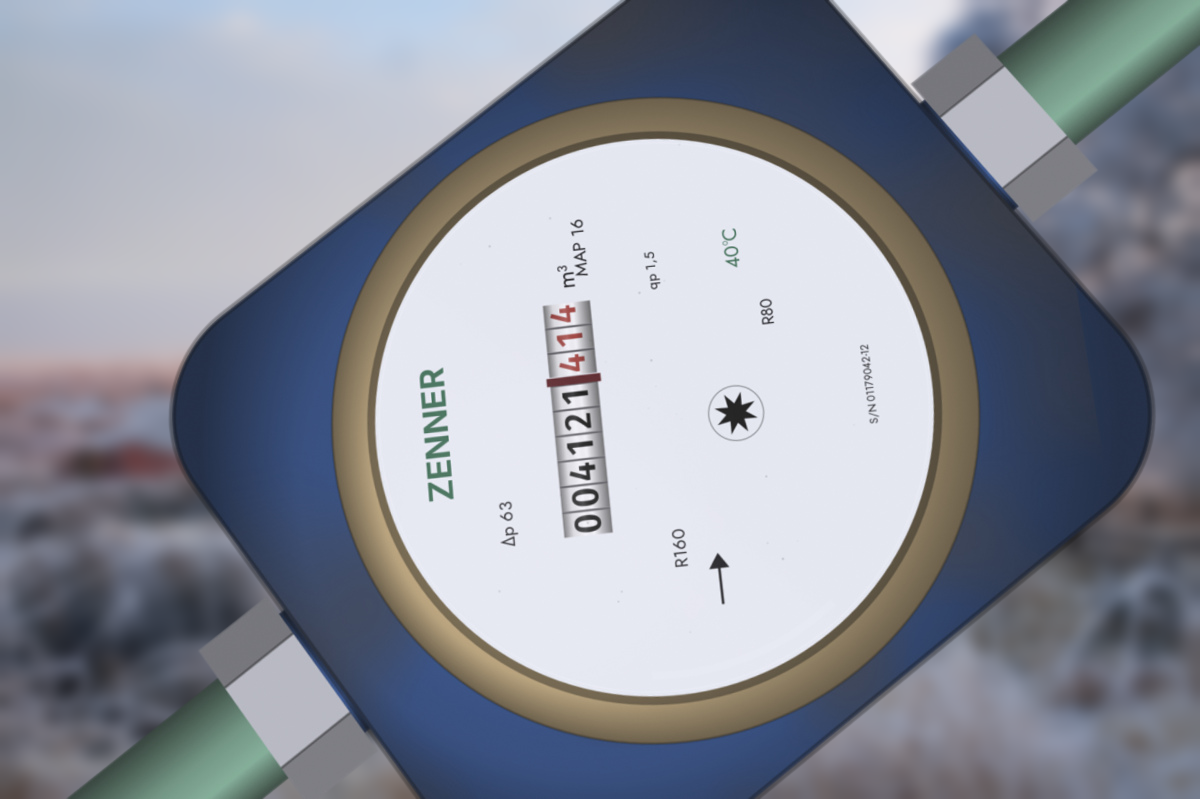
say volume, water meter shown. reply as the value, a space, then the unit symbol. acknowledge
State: 4121.414 m³
